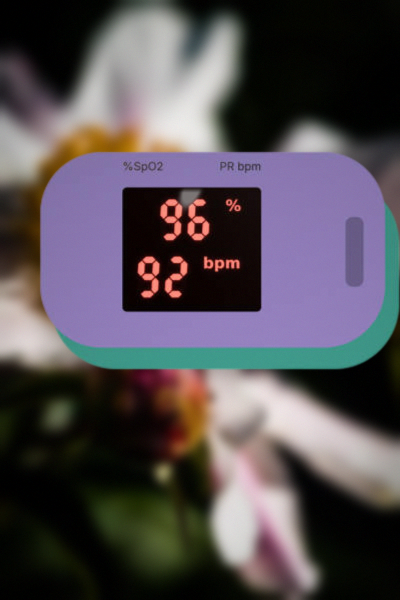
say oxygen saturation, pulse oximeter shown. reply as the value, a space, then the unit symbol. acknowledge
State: 96 %
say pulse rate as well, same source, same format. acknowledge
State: 92 bpm
